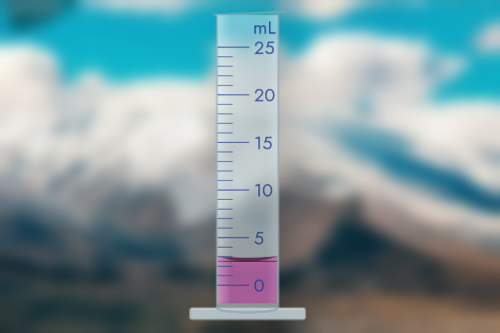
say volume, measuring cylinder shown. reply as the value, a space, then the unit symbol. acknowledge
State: 2.5 mL
